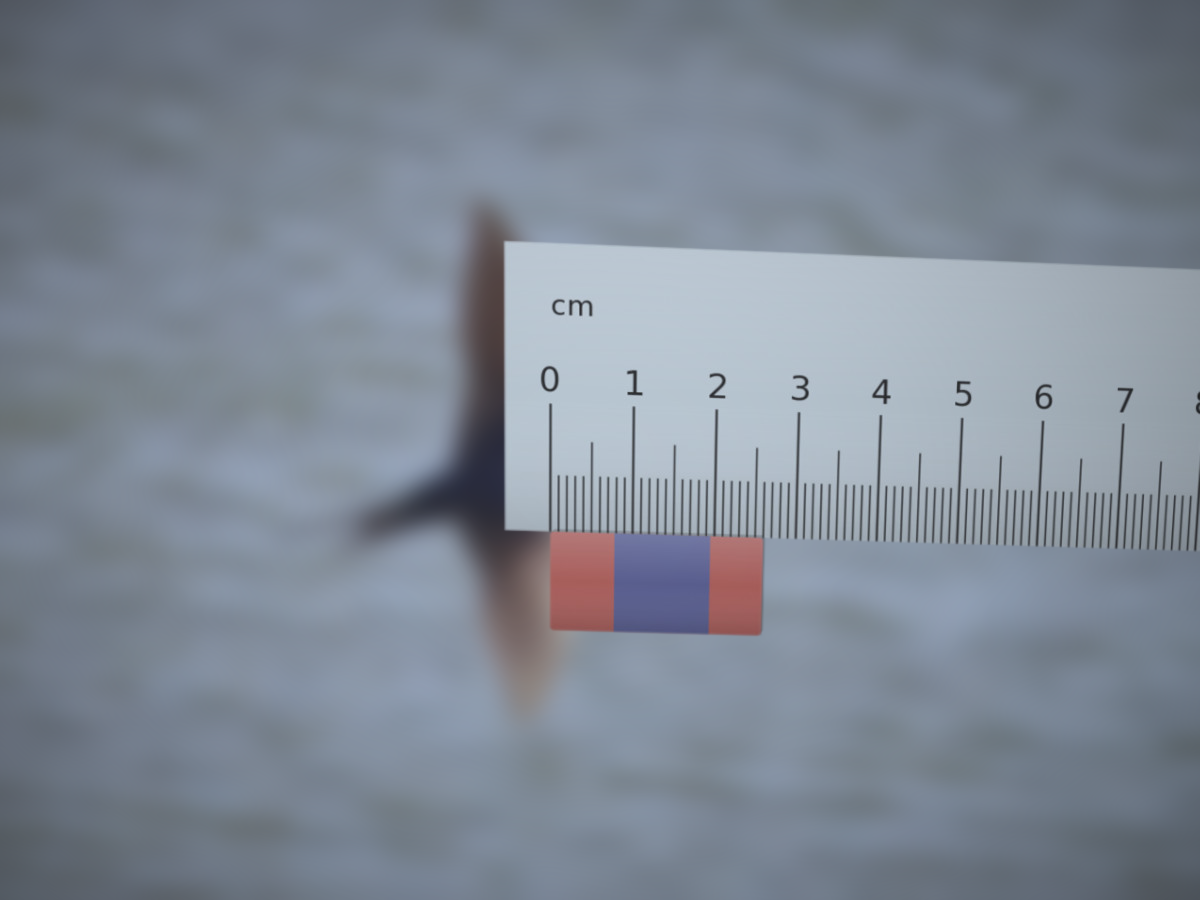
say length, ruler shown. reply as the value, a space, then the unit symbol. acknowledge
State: 2.6 cm
